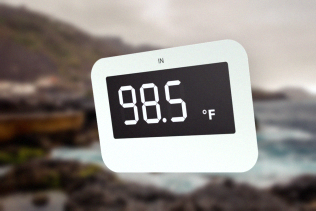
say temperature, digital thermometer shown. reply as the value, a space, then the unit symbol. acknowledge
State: 98.5 °F
